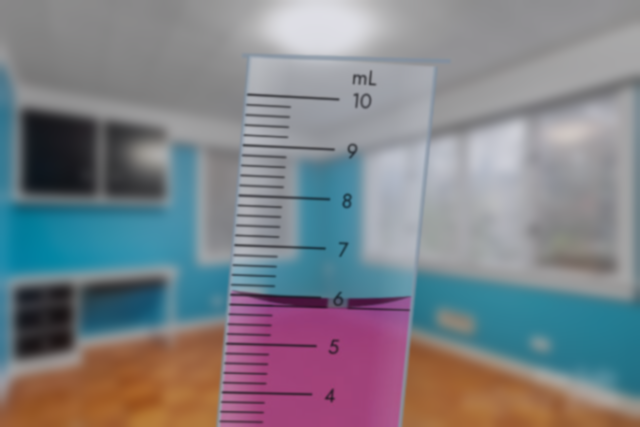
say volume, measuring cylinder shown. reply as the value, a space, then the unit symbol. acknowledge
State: 5.8 mL
